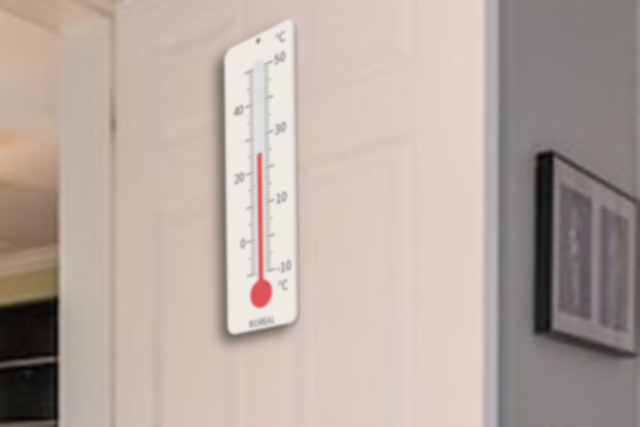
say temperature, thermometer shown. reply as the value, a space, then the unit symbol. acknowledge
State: 25 °C
